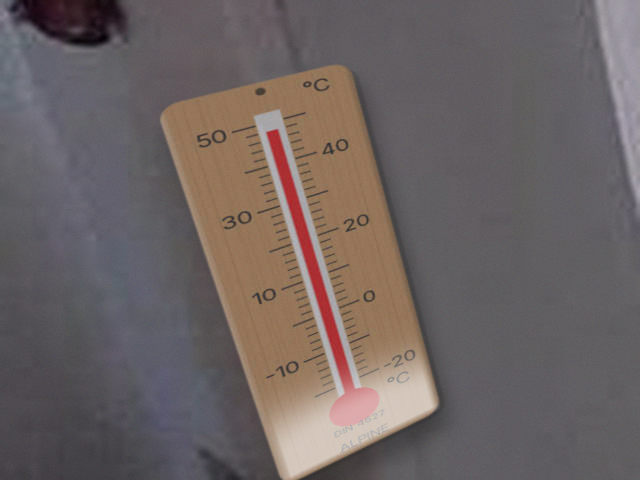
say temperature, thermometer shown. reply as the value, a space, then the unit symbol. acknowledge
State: 48 °C
